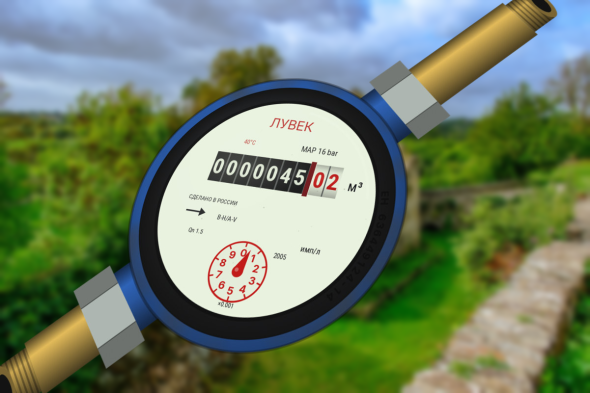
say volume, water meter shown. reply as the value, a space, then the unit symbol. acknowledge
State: 45.020 m³
